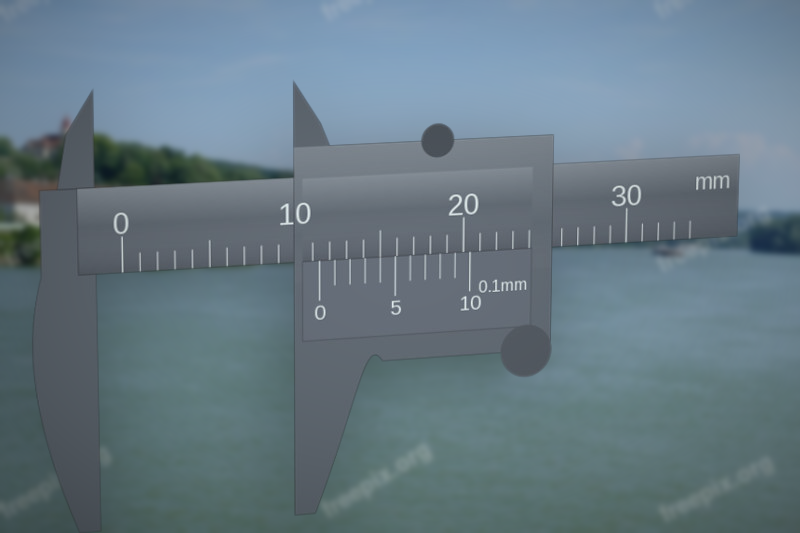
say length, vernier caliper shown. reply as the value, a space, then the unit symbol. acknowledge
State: 11.4 mm
